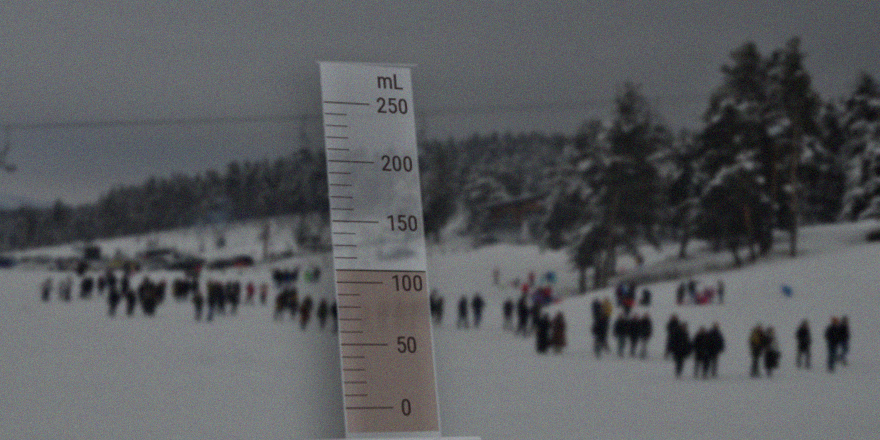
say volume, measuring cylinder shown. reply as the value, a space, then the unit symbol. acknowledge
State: 110 mL
